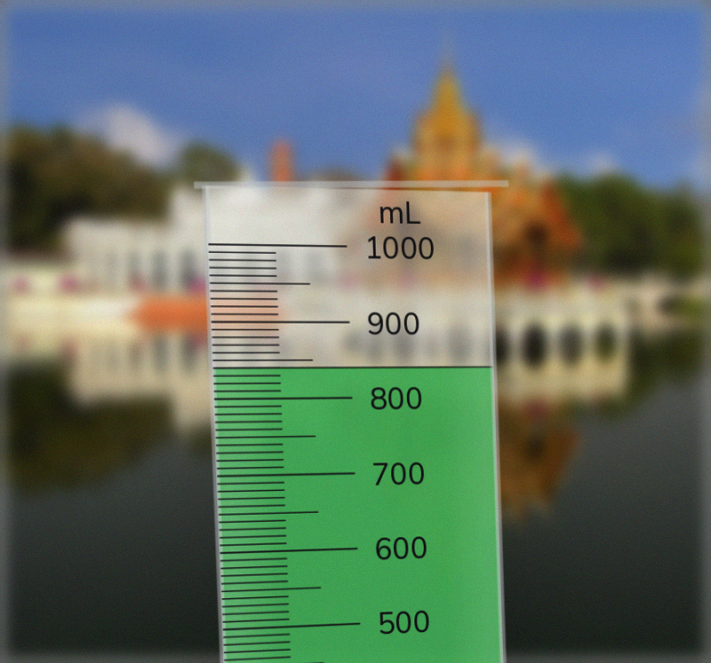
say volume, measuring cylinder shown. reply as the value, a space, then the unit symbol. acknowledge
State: 840 mL
